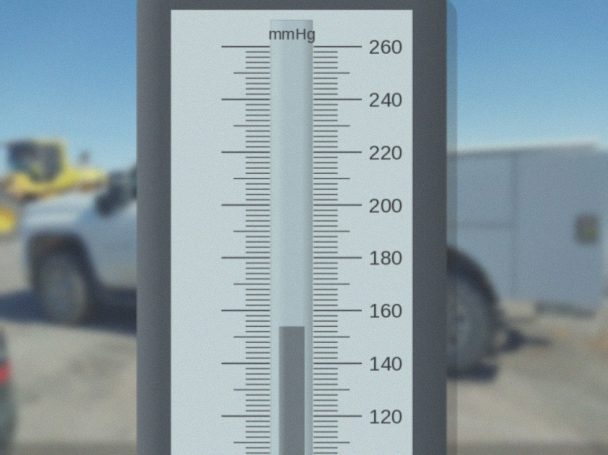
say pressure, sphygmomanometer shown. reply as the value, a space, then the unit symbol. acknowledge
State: 154 mmHg
